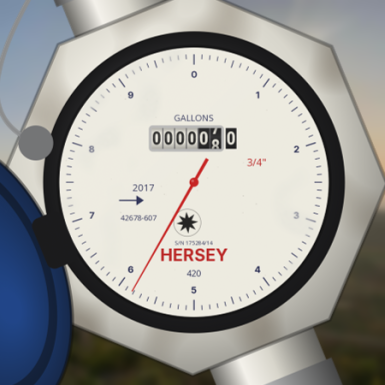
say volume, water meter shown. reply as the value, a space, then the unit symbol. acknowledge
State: 75.8 gal
